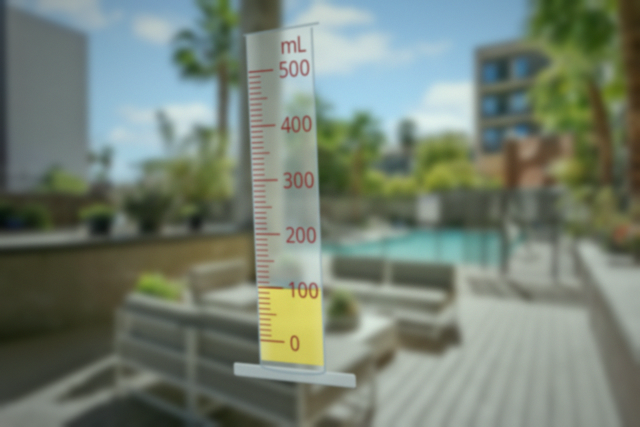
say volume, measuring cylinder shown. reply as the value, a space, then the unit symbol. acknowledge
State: 100 mL
